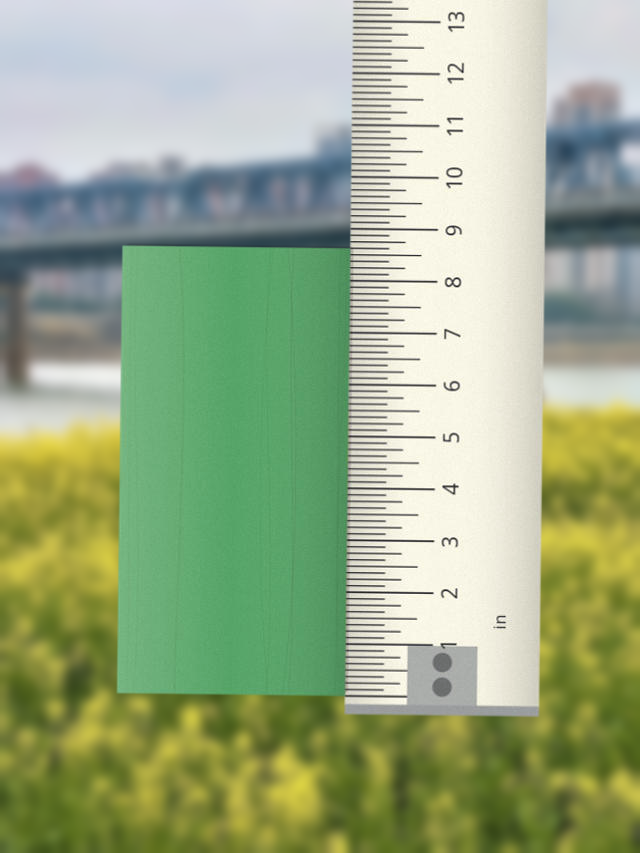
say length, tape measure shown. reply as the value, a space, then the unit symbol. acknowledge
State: 8.625 in
